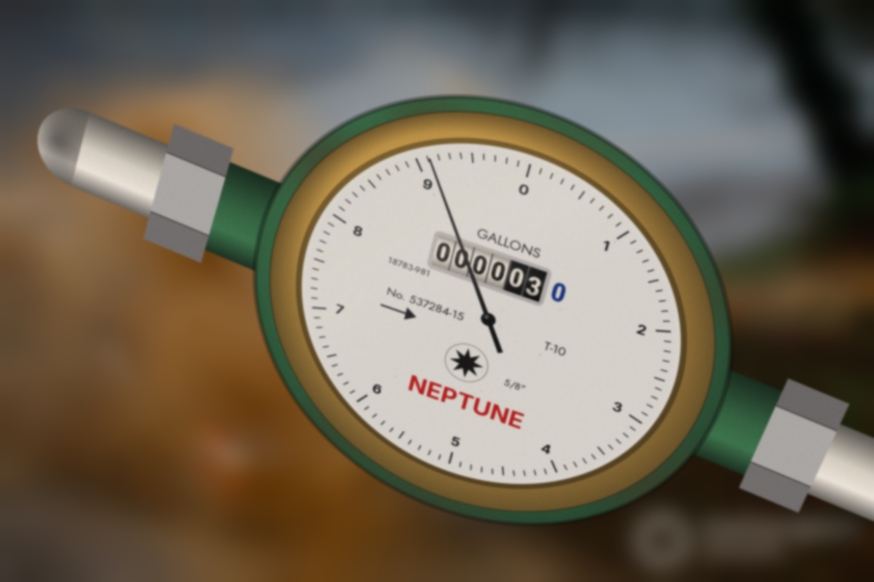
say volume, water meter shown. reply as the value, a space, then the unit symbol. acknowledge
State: 29.1 gal
